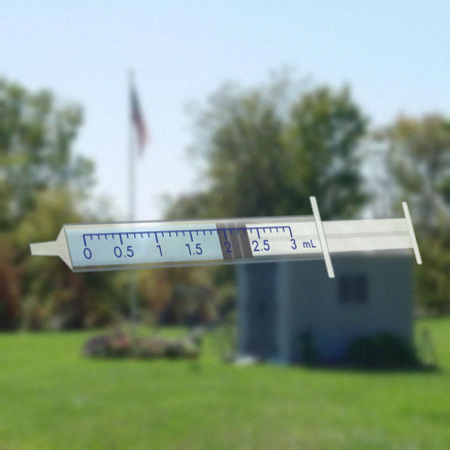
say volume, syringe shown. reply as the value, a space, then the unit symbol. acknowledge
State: 1.9 mL
